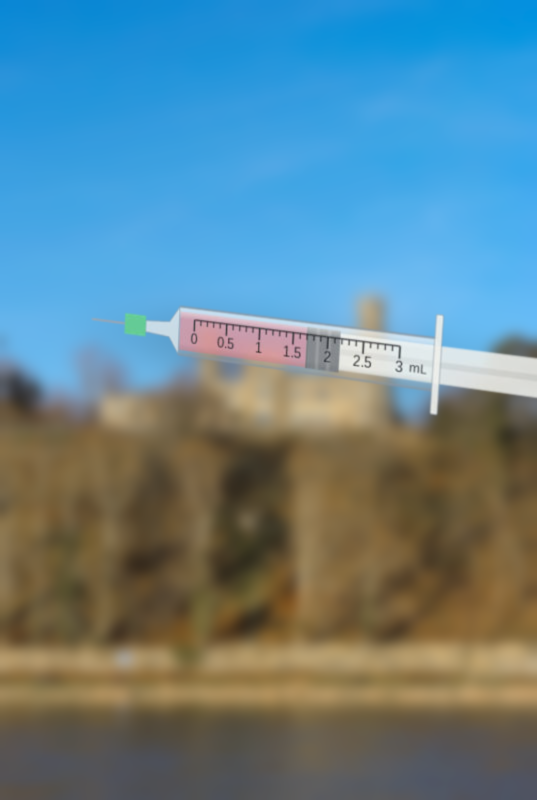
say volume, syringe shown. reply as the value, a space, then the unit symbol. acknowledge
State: 1.7 mL
